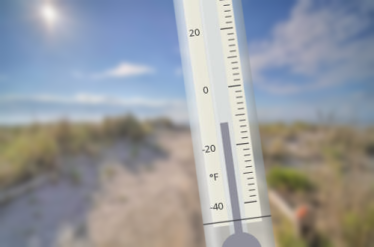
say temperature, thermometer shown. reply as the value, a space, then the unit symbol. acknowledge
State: -12 °F
